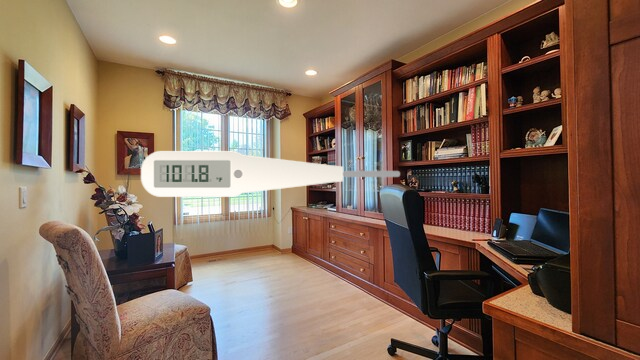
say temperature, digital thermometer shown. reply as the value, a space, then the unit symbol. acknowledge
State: 101.8 °F
